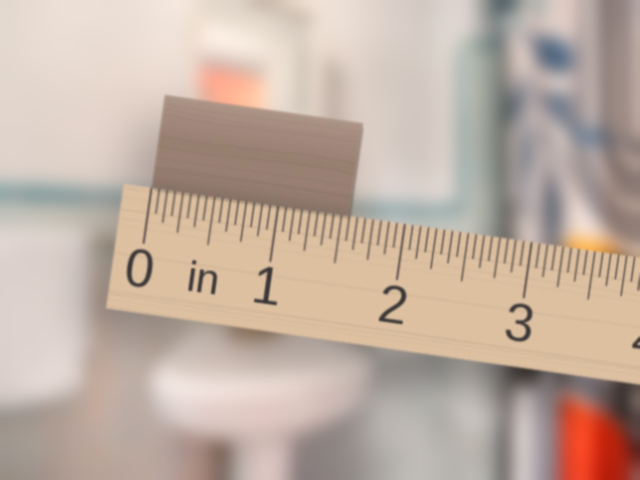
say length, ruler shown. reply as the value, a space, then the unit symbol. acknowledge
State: 1.5625 in
